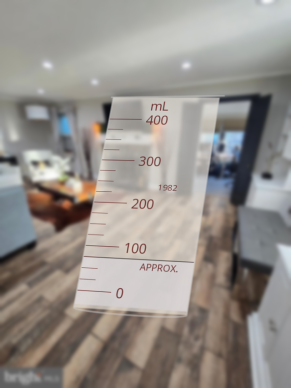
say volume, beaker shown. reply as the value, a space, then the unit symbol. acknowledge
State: 75 mL
